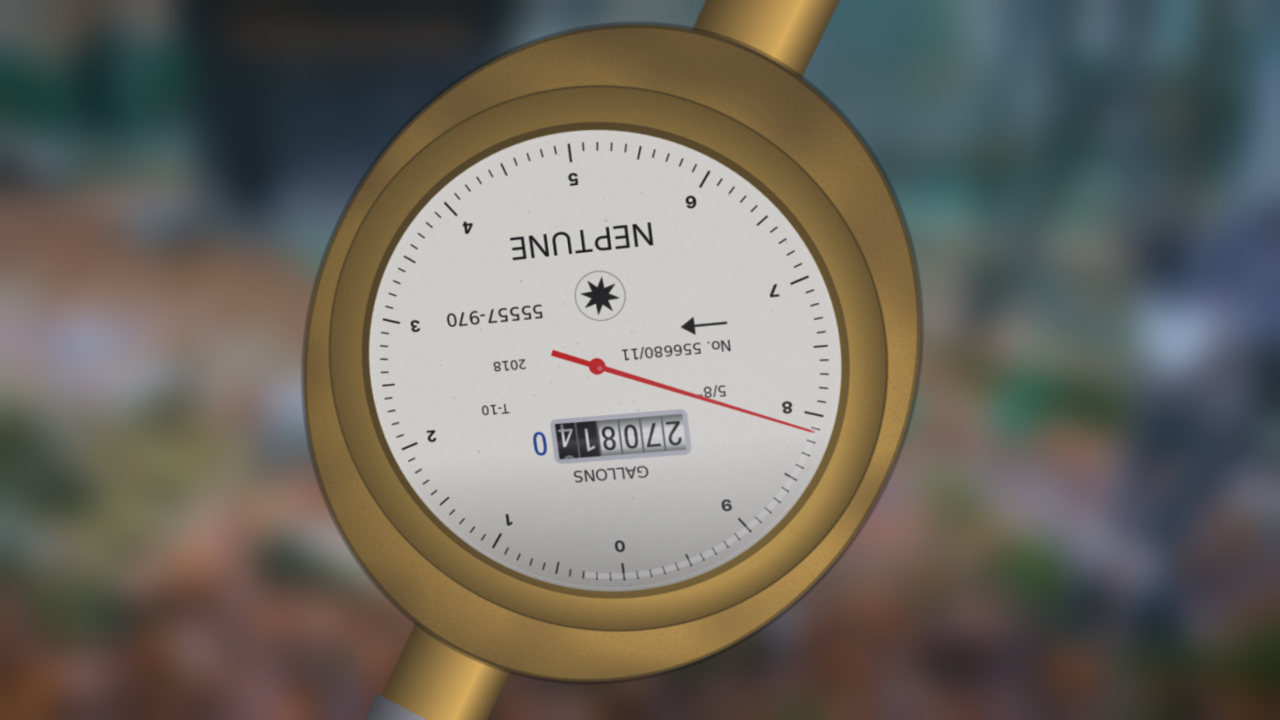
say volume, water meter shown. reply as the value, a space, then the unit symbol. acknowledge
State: 2708138.1 gal
